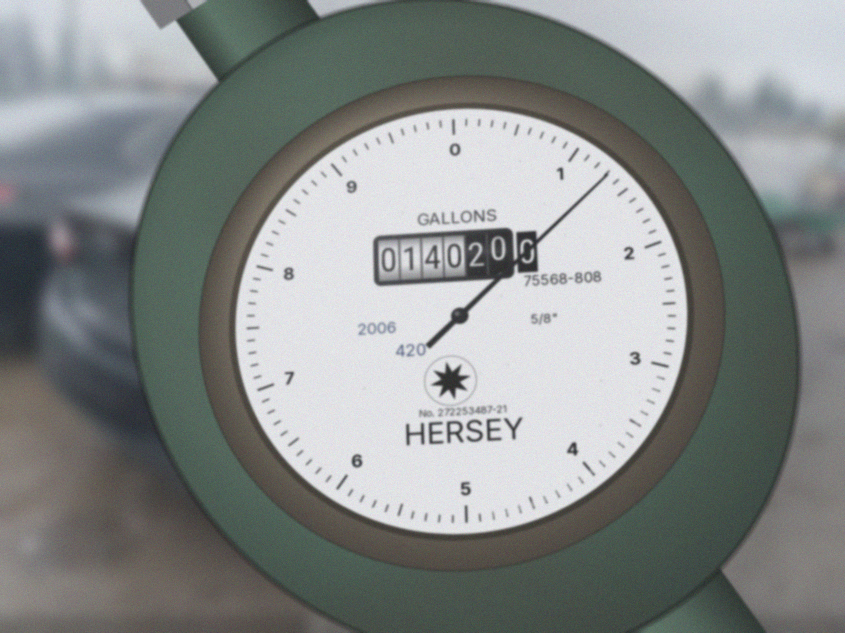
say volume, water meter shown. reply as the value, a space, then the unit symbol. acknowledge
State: 140201.3 gal
